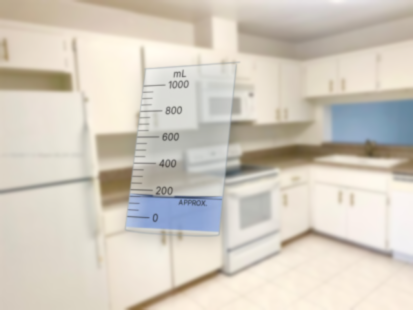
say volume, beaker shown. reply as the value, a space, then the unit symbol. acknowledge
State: 150 mL
